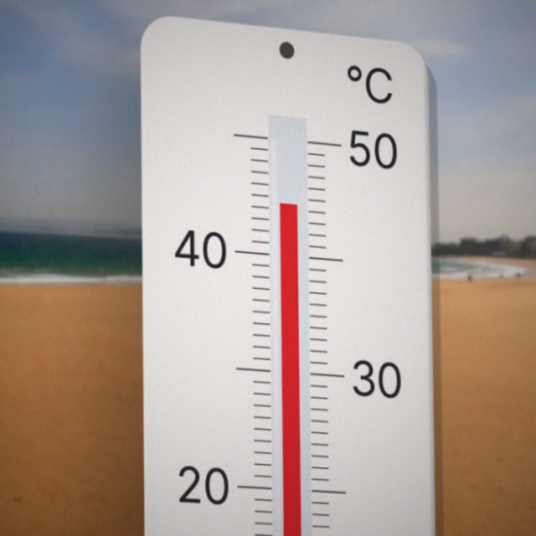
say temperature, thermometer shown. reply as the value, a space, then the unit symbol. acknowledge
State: 44.5 °C
